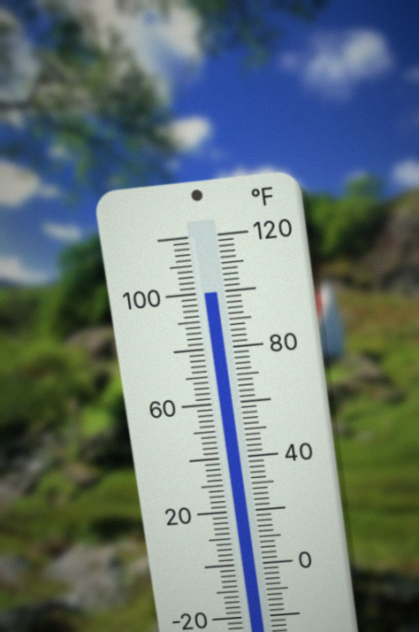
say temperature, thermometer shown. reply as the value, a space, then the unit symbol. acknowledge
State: 100 °F
